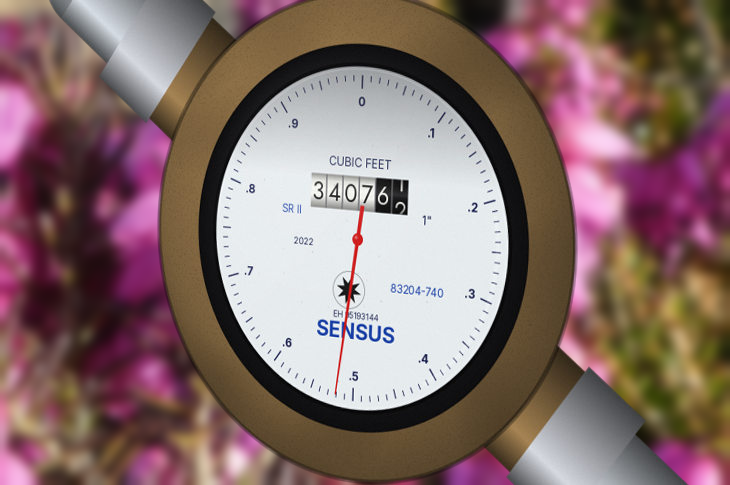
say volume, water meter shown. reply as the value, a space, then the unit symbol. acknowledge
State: 340761.52 ft³
